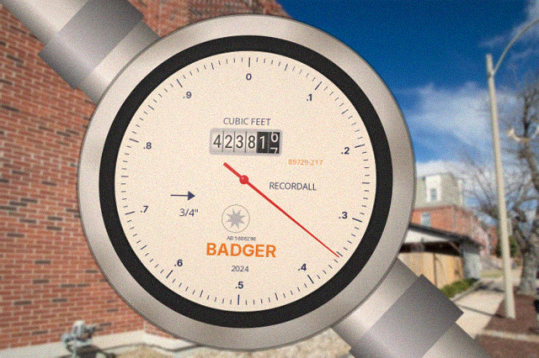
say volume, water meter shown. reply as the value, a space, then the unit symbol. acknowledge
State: 423816.35 ft³
